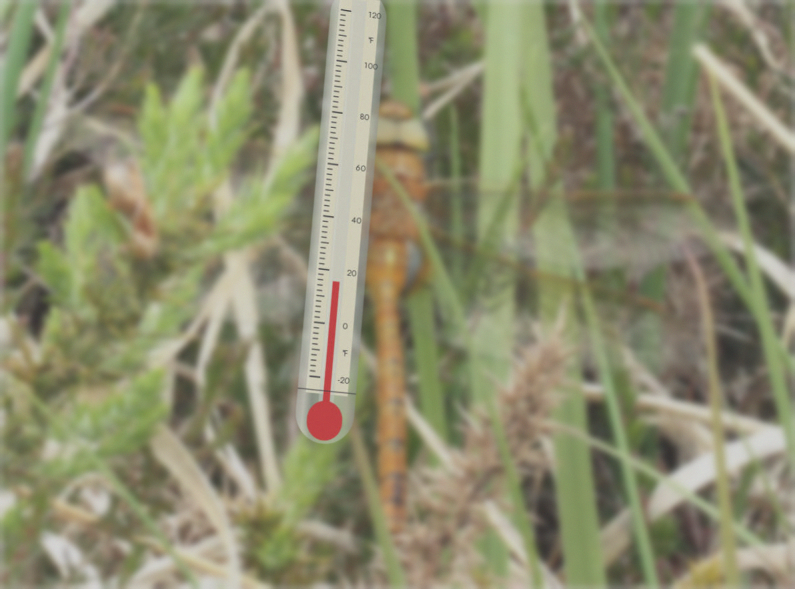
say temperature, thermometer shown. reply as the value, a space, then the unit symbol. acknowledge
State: 16 °F
